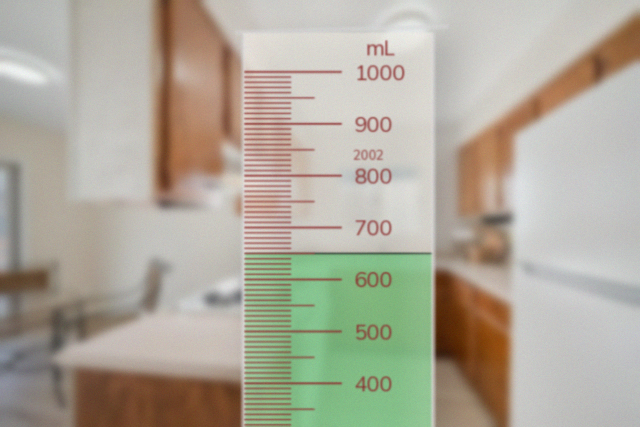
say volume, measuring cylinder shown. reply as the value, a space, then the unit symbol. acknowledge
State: 650 mL
